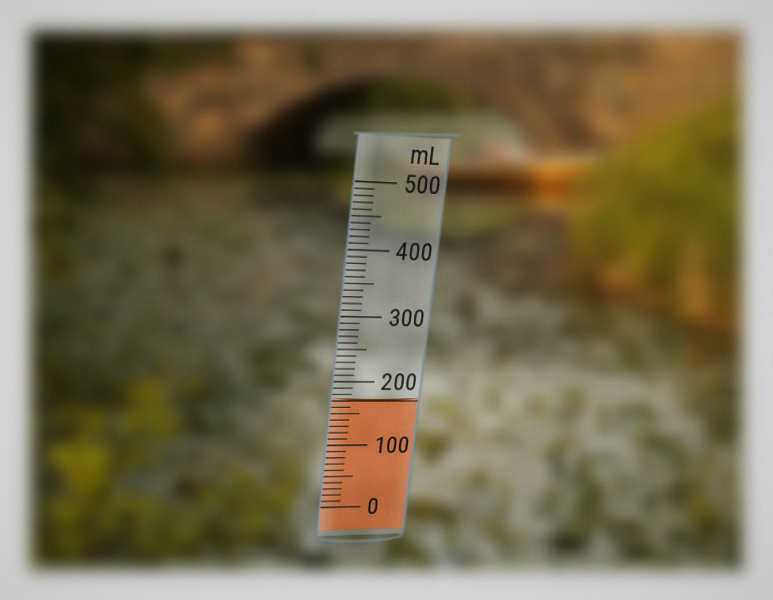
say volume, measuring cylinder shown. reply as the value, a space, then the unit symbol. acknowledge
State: 170 mL
